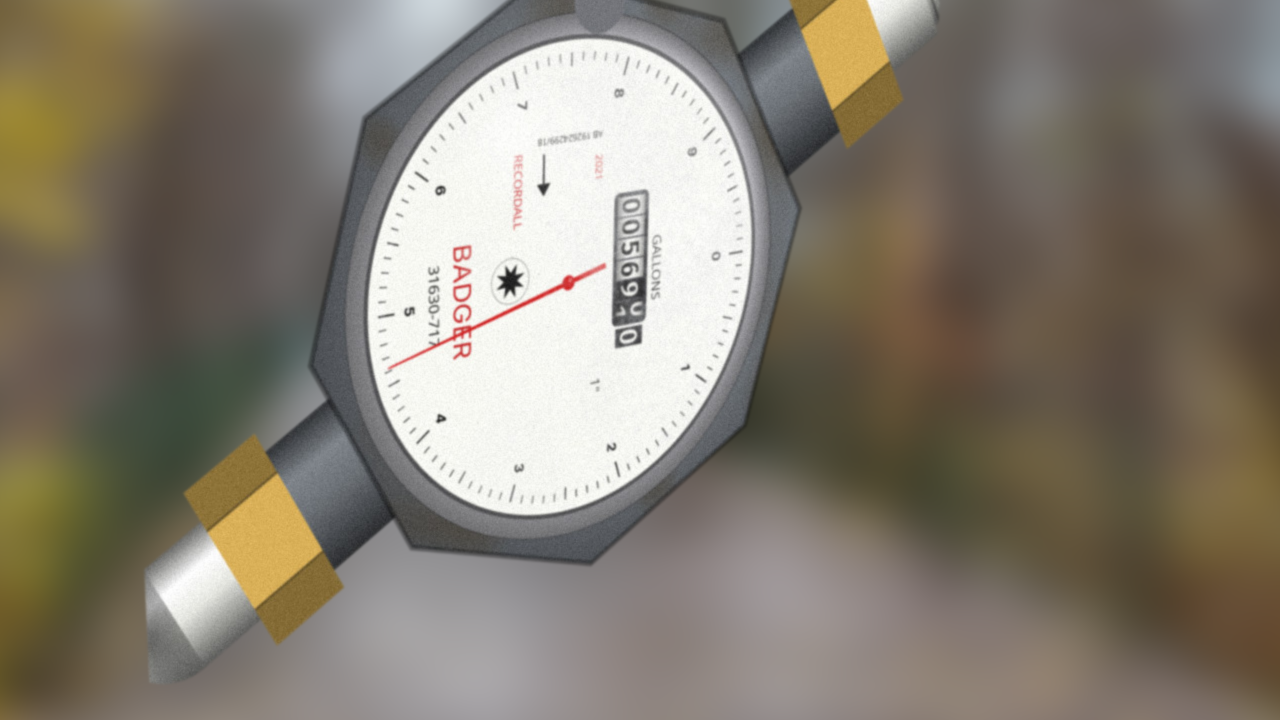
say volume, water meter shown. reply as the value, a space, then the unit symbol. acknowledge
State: 56904.6 gal
